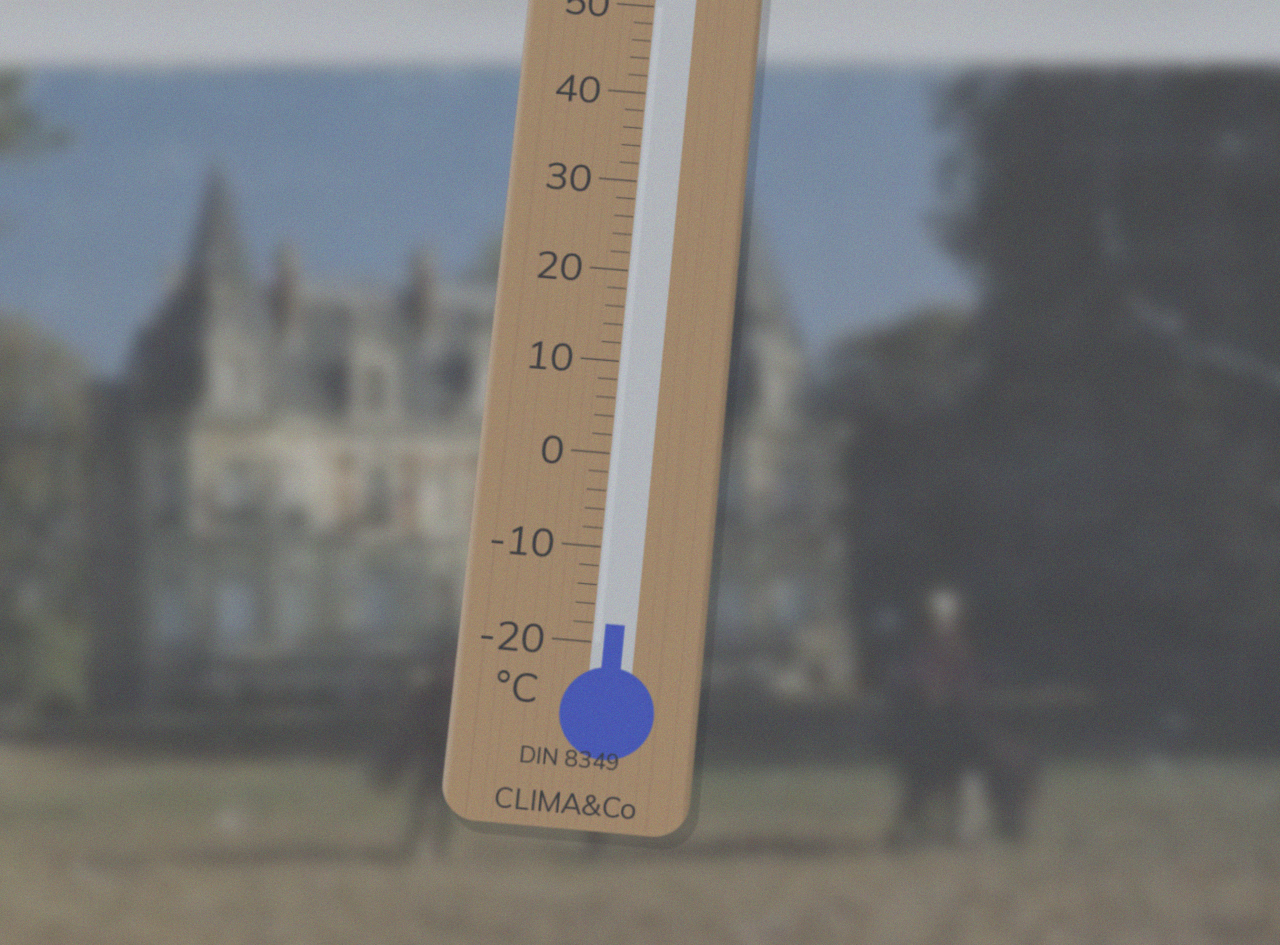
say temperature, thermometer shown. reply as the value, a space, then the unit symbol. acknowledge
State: -18 °C
